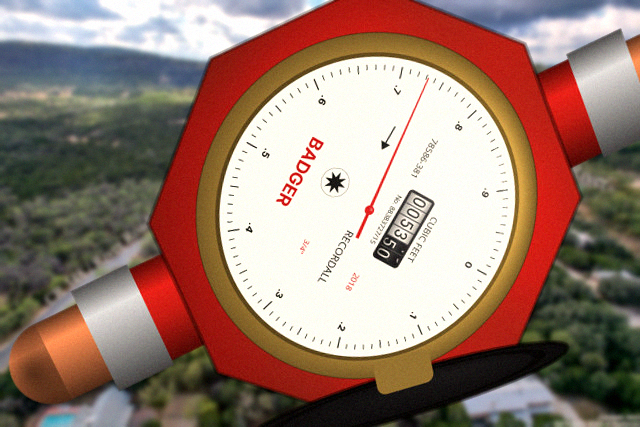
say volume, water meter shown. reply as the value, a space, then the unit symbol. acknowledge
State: 5349.73 ft³
